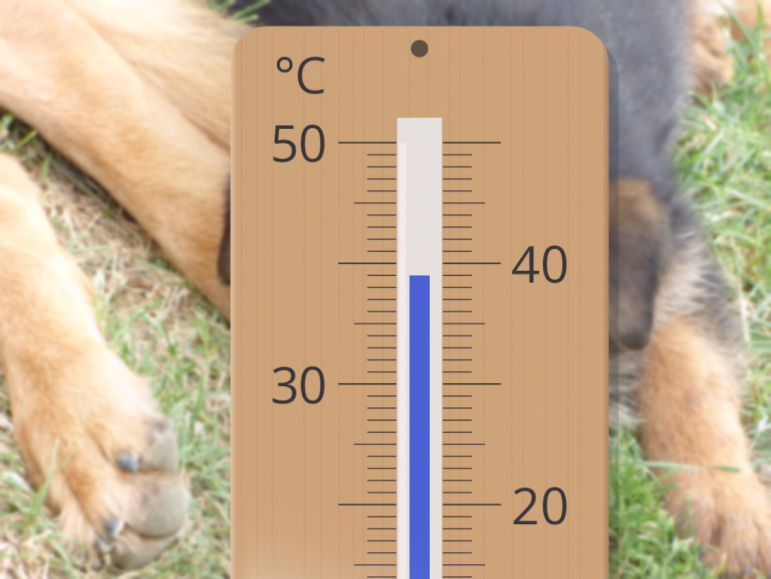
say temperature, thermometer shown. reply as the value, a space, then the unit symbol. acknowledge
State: 39 °C
